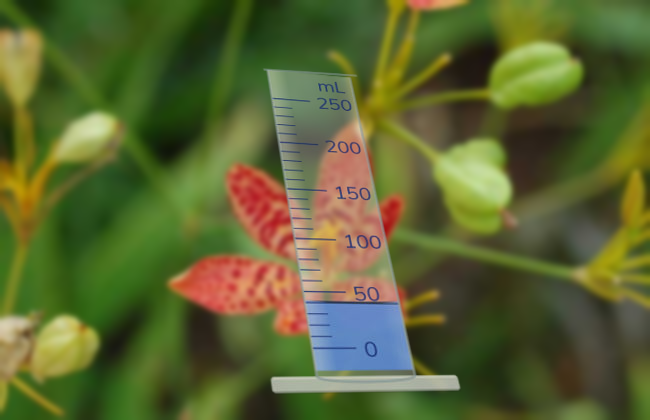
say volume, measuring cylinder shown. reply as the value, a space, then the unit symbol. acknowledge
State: 40 mL
